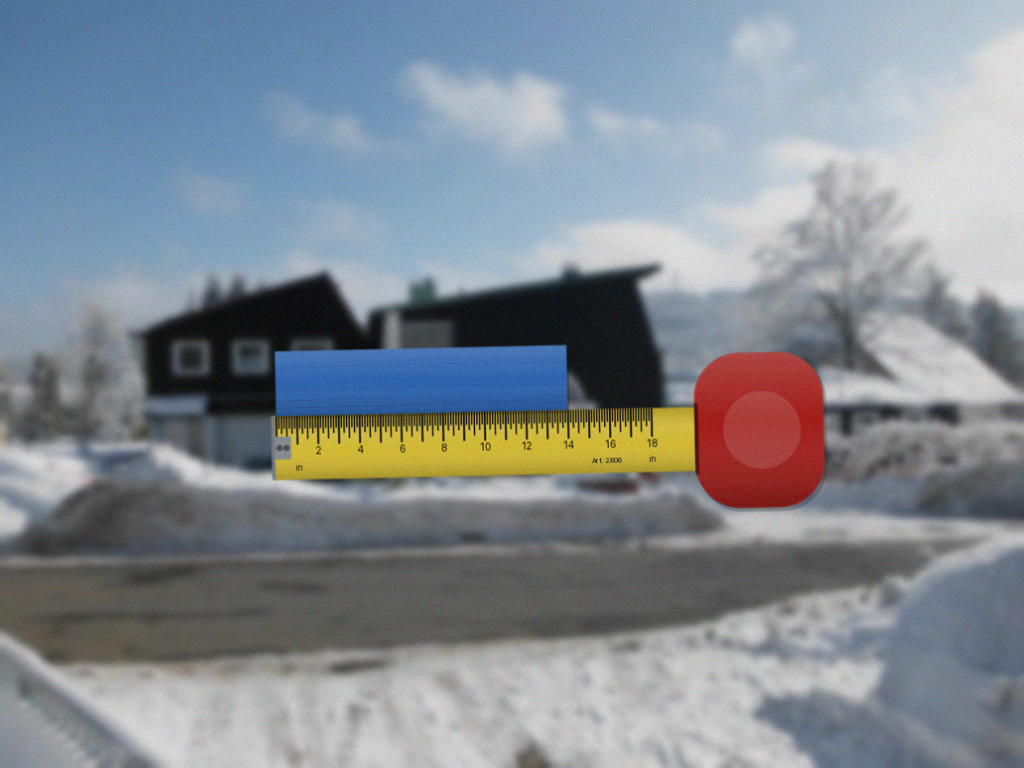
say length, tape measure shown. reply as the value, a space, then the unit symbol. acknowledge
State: 14 in
